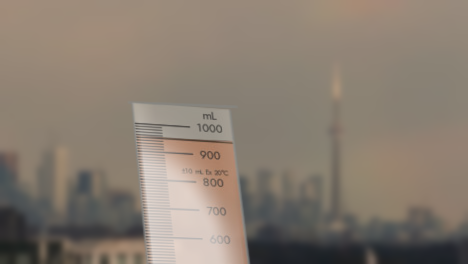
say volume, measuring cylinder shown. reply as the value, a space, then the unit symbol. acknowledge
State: 950 mL
